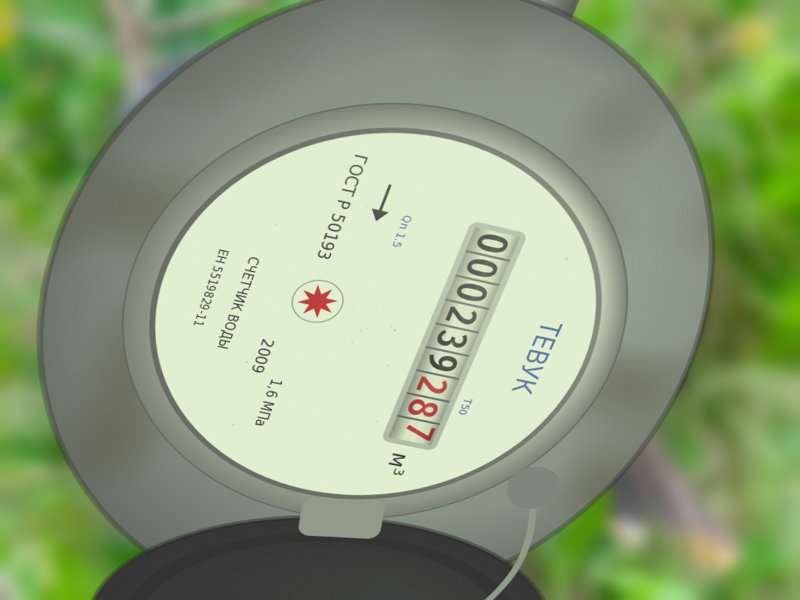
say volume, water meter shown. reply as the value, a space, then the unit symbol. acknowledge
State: 239.287 m³
